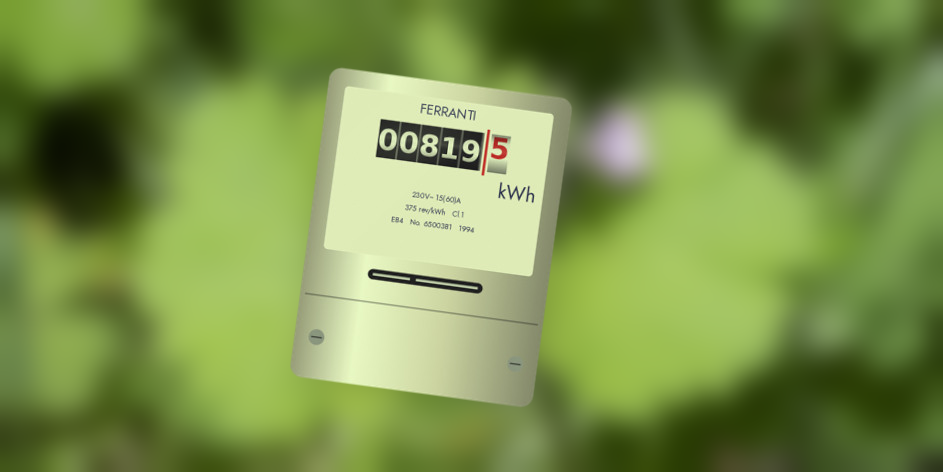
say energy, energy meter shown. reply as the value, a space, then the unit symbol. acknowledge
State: 819.5 kWh
